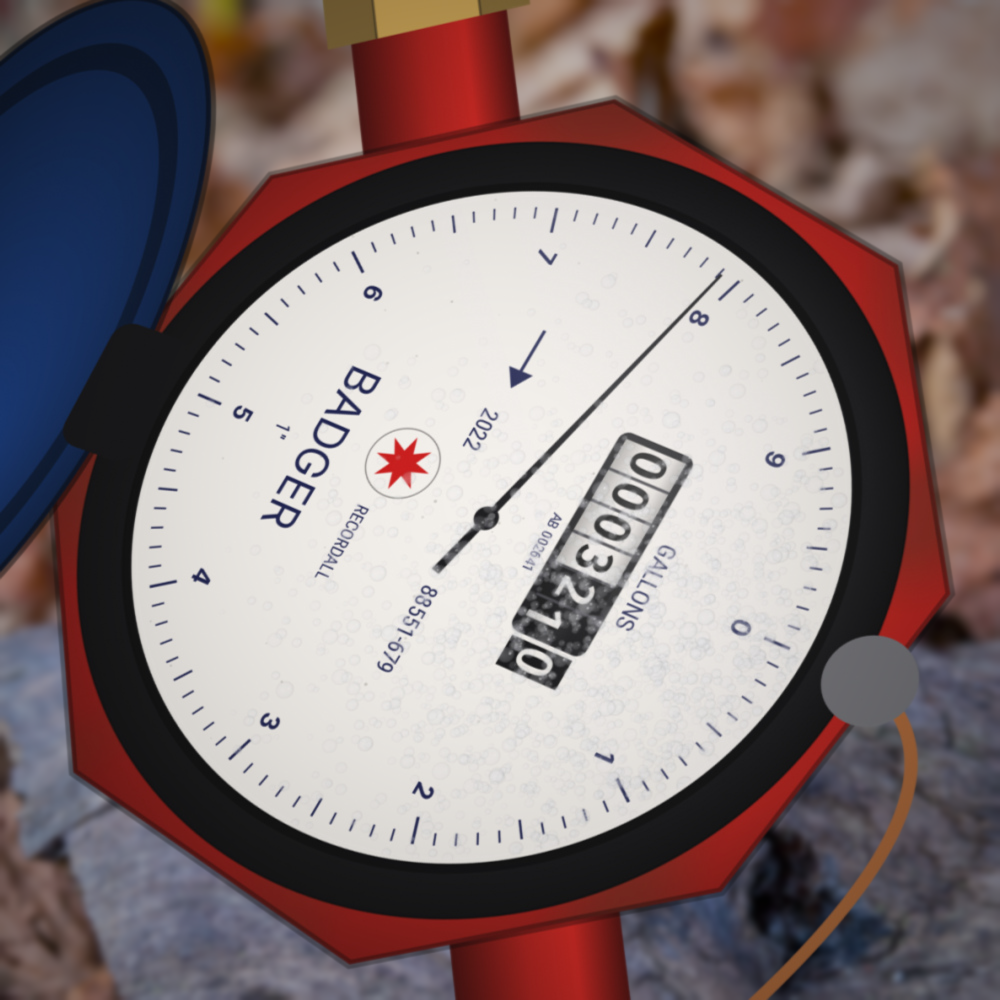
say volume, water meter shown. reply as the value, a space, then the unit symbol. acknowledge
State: 3207.9 gal
